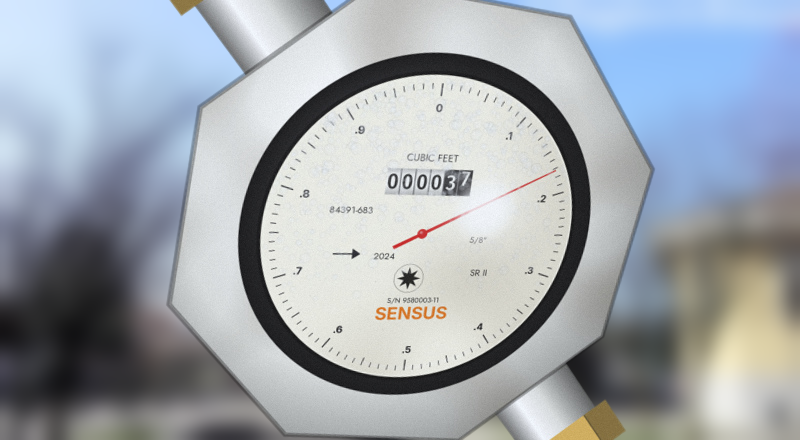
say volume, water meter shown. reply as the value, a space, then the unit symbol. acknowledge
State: 37.17 ft³
